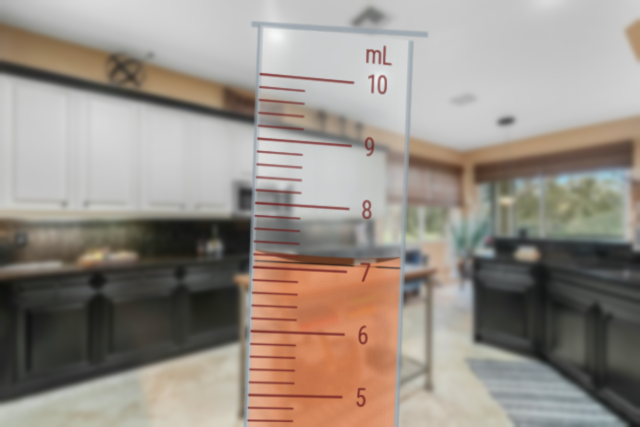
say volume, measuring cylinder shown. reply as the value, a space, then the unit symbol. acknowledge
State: 7.1 mL
